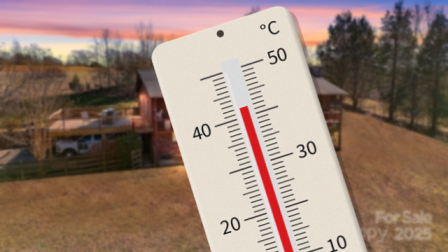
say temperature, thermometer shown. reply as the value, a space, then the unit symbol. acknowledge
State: 42 °C
